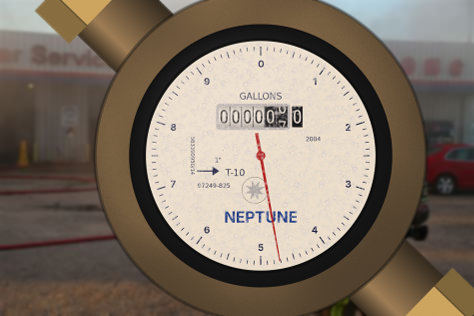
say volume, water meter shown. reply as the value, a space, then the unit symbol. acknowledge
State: 64.7 gal
